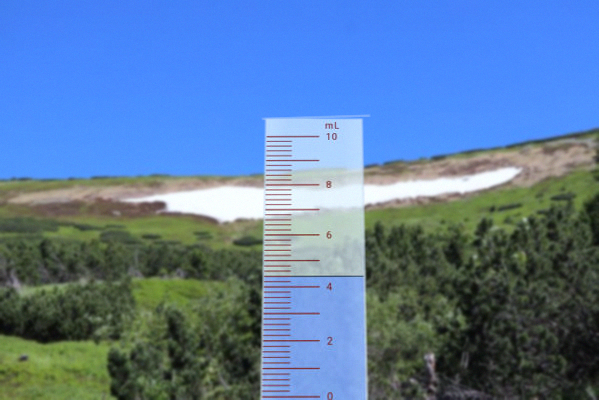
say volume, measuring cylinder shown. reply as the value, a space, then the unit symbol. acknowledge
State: 4.4 mL
